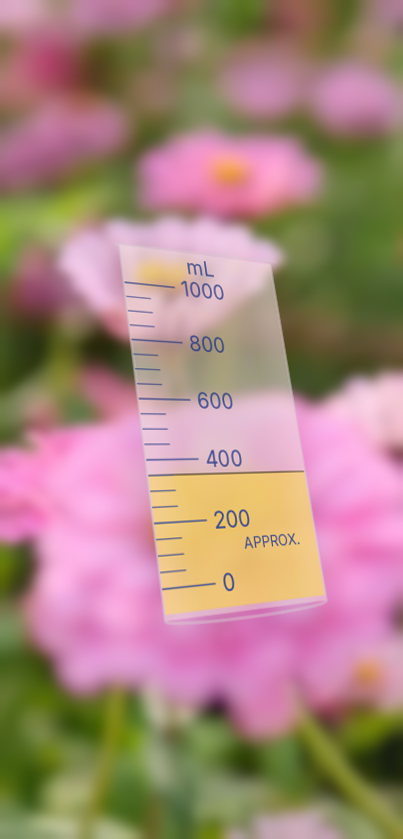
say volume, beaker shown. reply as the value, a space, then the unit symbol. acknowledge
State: 350 mL
